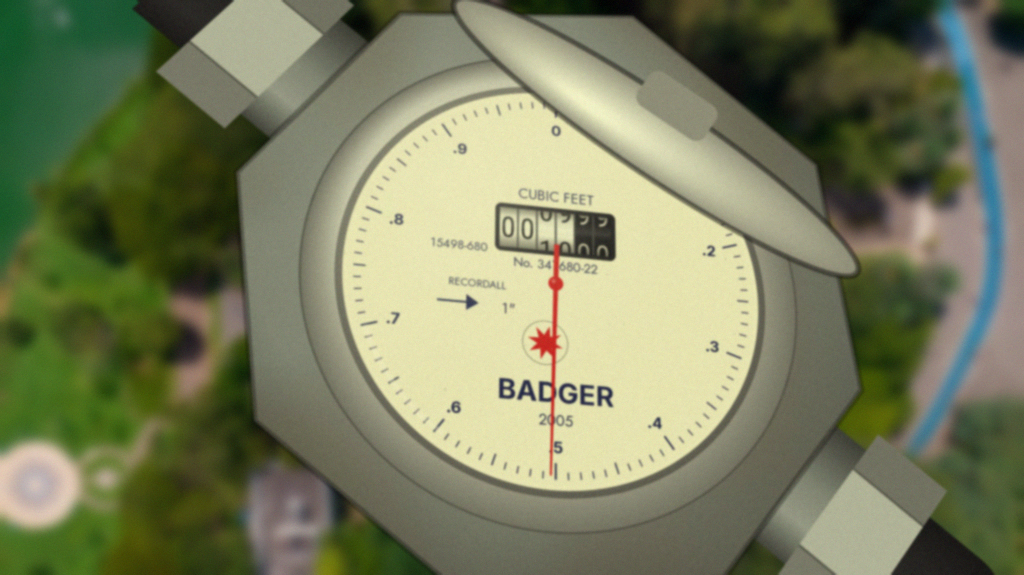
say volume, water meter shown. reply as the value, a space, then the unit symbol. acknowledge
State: 999.50 ft³
